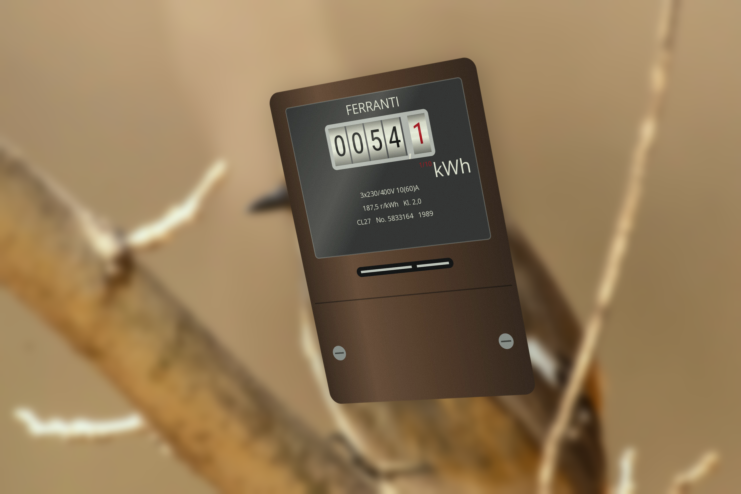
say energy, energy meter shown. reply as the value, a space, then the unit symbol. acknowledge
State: 54.1 kWh
